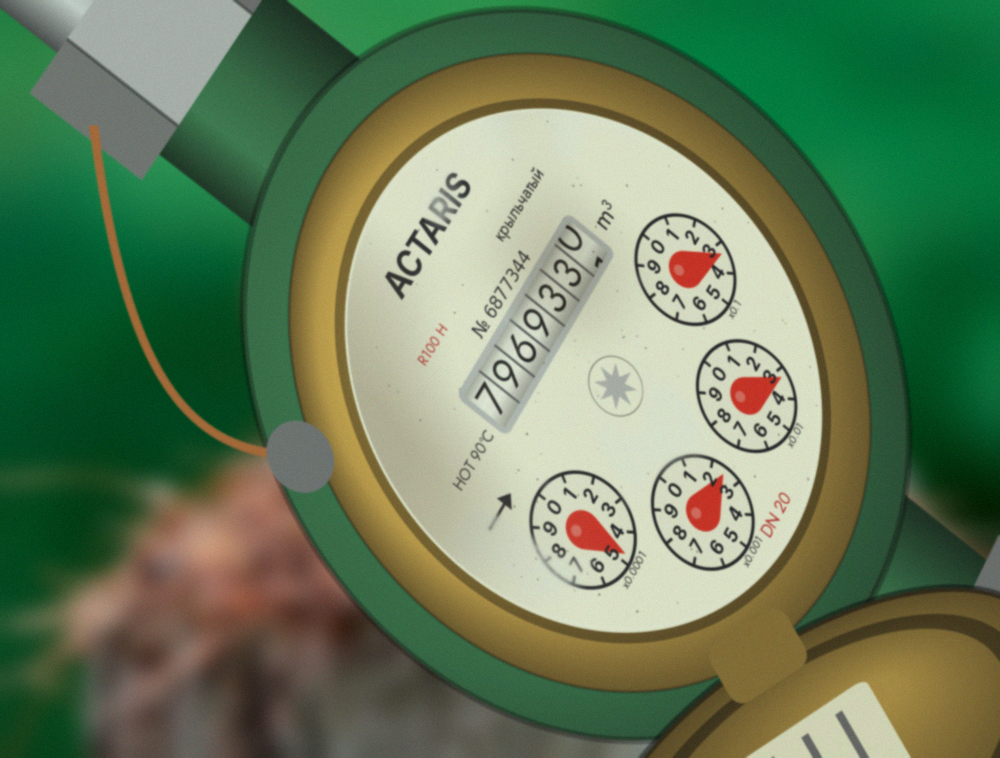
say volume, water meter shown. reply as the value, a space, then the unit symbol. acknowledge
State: 7969330.3324 m³
